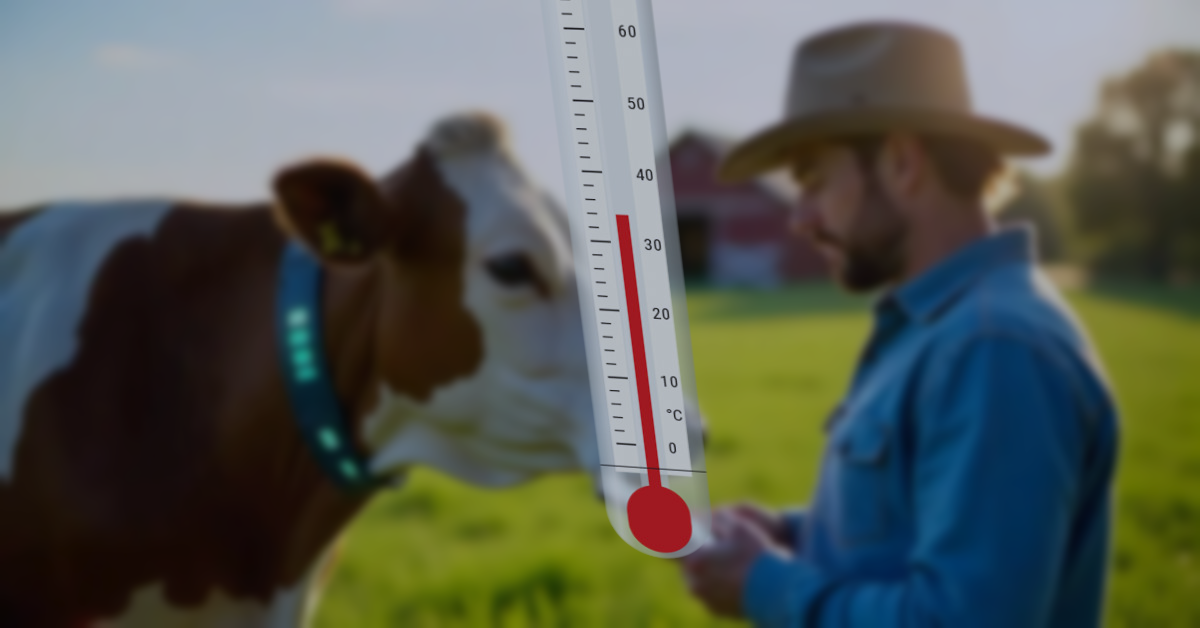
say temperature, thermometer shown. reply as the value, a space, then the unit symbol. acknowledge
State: 34 °C
